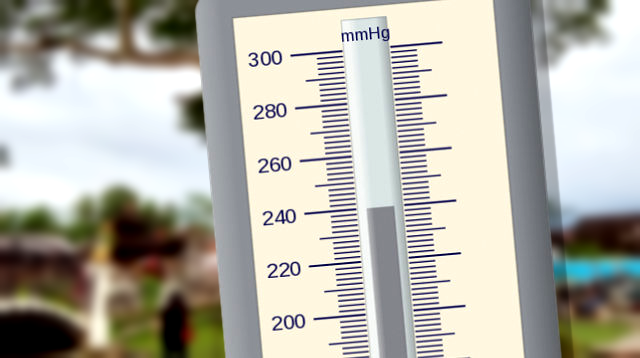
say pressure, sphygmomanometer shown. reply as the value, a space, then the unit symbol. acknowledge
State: 240 mmHg
